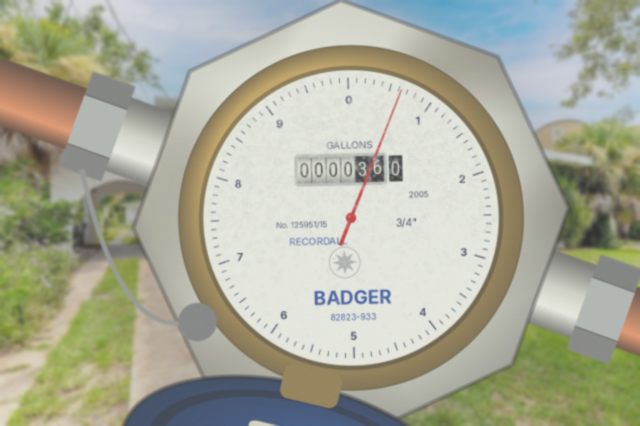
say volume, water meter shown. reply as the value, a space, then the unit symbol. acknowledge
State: 360.6 gal
